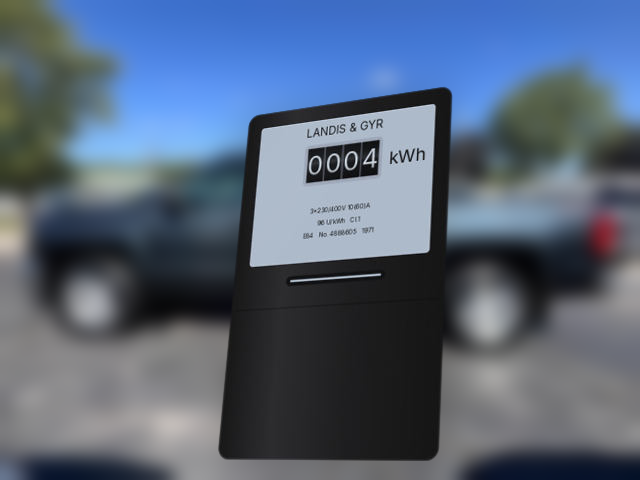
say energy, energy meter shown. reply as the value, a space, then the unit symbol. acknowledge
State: 4 kWh
